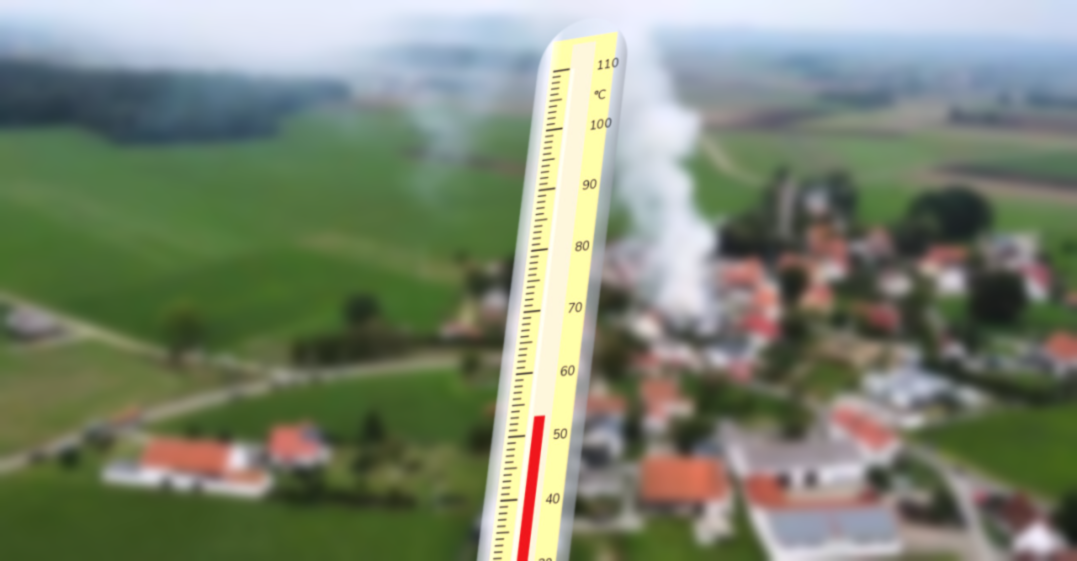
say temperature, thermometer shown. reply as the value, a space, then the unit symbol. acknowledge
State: 53 °C
